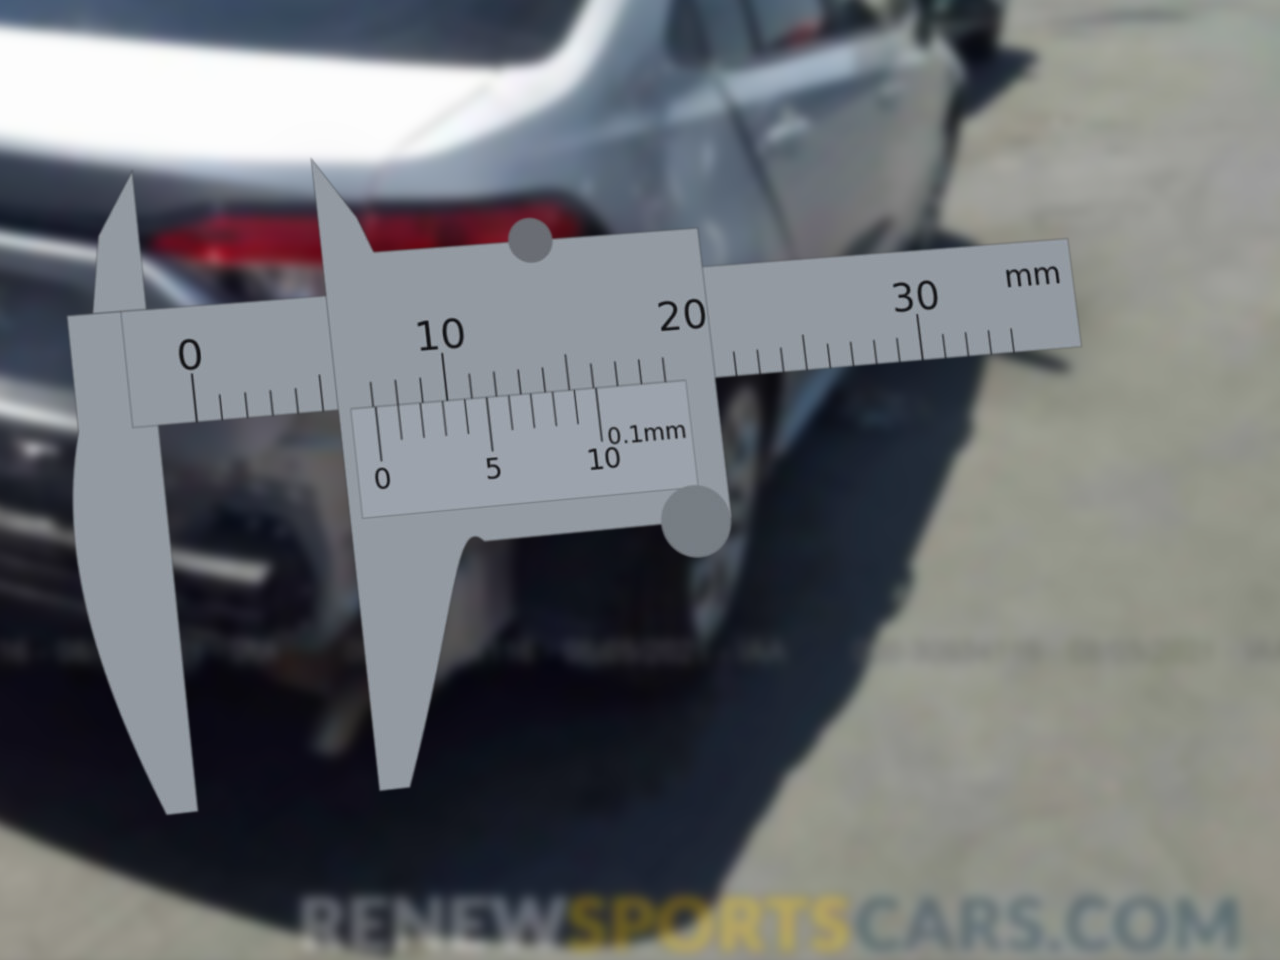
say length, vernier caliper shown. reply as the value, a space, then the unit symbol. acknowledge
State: 7.1 mm
